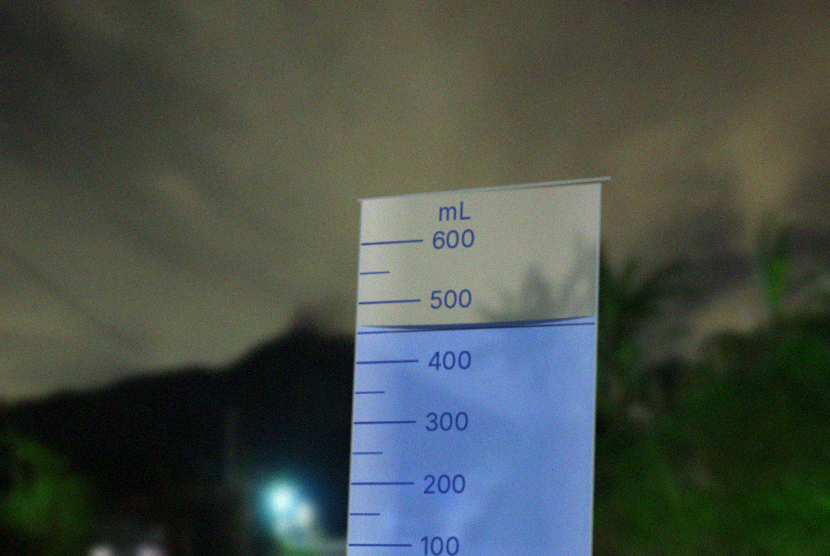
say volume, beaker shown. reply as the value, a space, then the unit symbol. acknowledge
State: 450 mL
